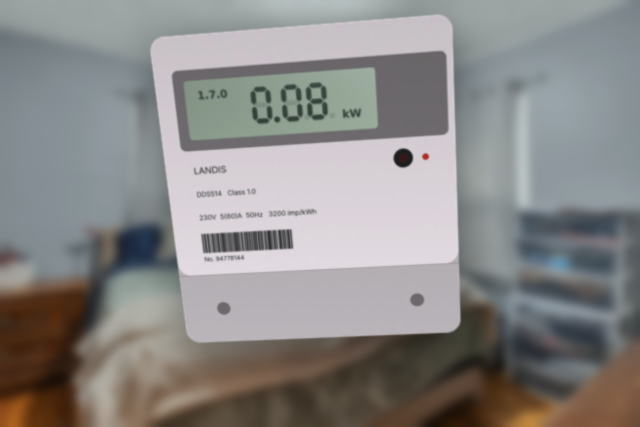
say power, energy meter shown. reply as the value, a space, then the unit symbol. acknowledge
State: 0.08 kW
